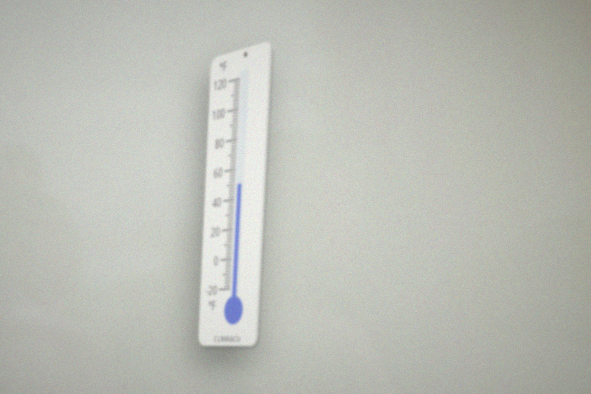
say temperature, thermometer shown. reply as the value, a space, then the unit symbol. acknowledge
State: 50 °F
